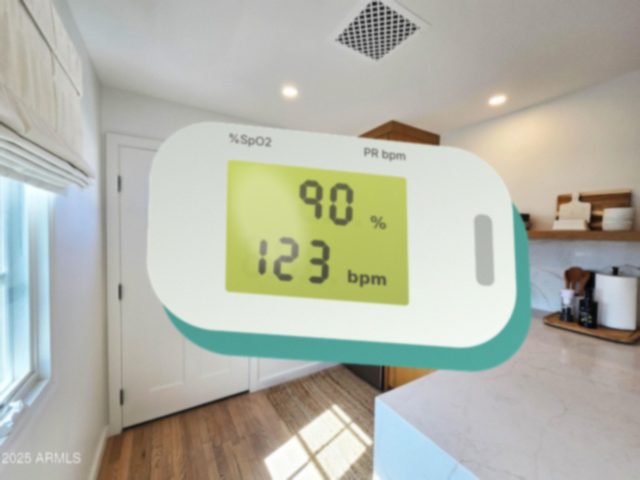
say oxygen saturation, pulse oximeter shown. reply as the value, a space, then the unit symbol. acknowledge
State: 90 %
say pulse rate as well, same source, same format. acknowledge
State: 123 bpm
